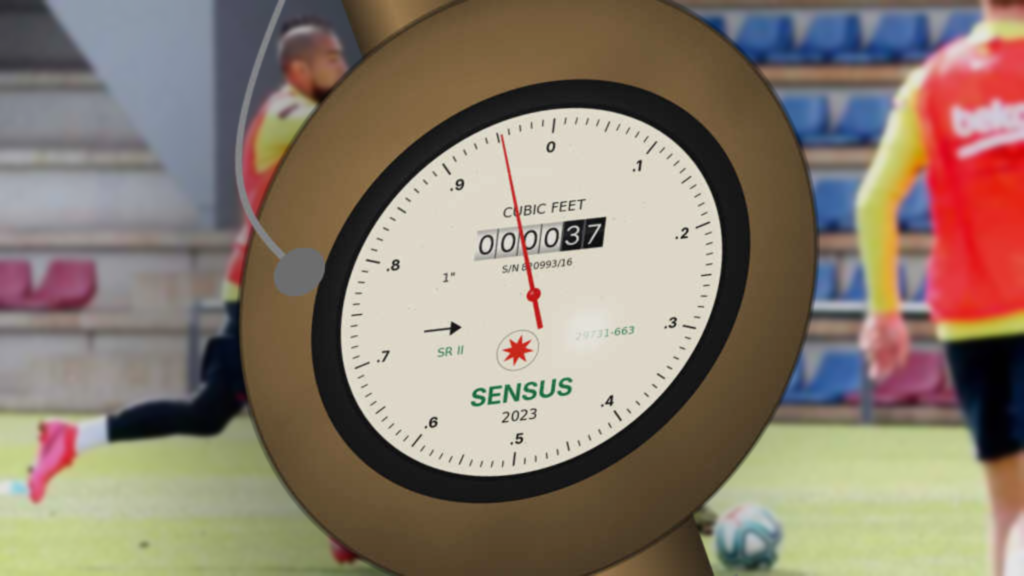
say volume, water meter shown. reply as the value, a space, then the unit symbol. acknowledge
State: 36.95 ft³
